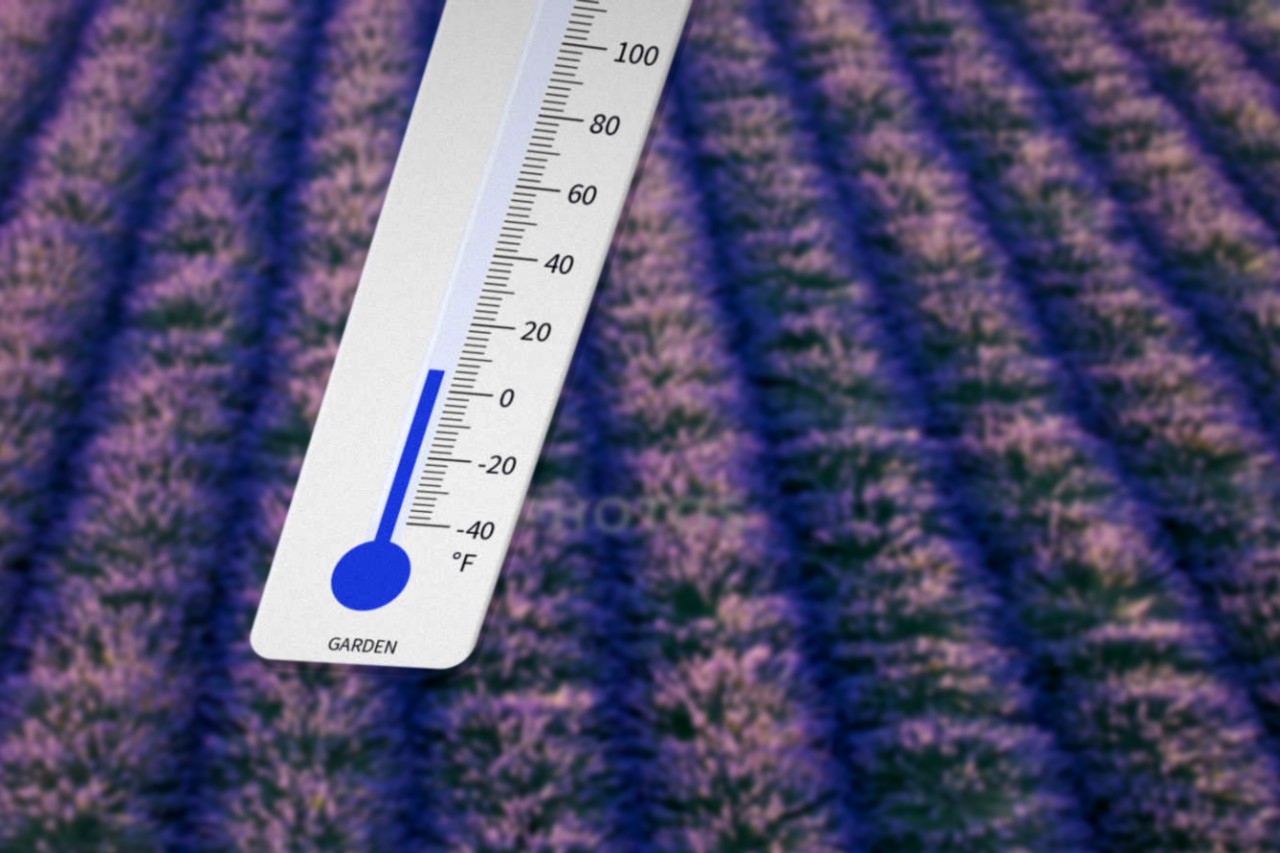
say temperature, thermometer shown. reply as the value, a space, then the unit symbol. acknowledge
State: 6 °F
